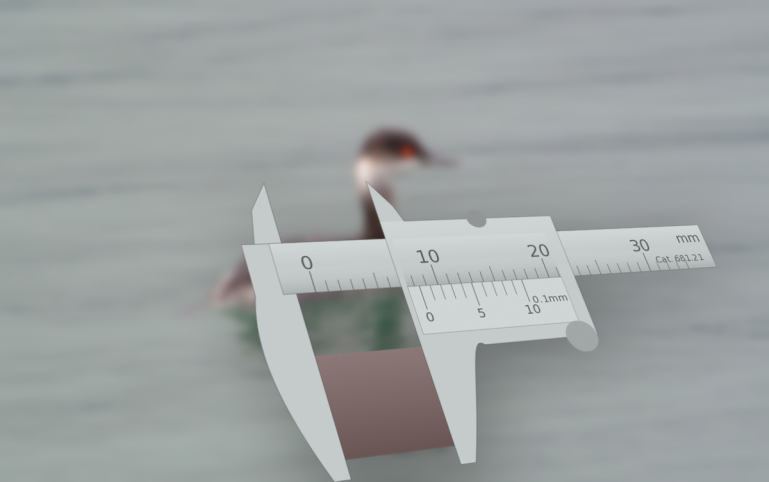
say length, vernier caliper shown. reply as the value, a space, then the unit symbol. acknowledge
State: 8.4 mm
